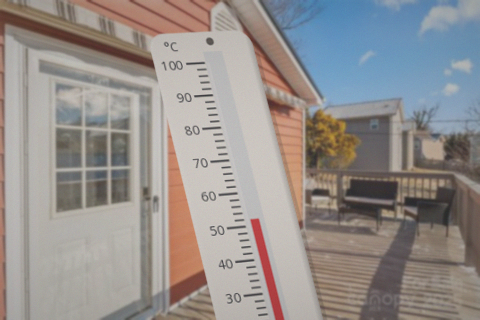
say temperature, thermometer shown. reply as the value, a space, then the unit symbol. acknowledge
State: 52 °C
